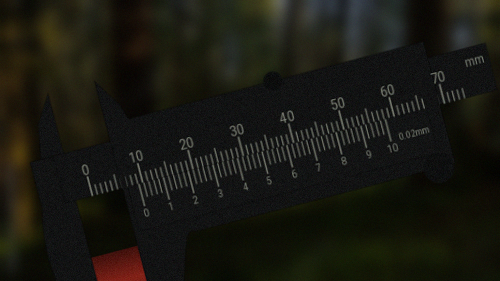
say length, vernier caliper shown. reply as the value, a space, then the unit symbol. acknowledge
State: 9.2 mm
